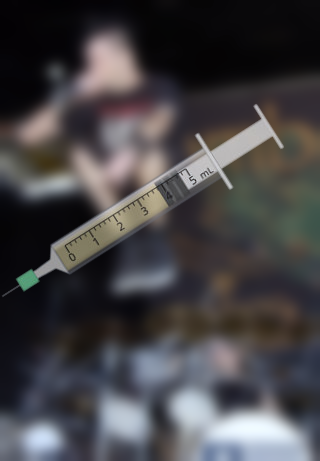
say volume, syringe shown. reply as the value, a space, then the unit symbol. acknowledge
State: 3.8 mL
